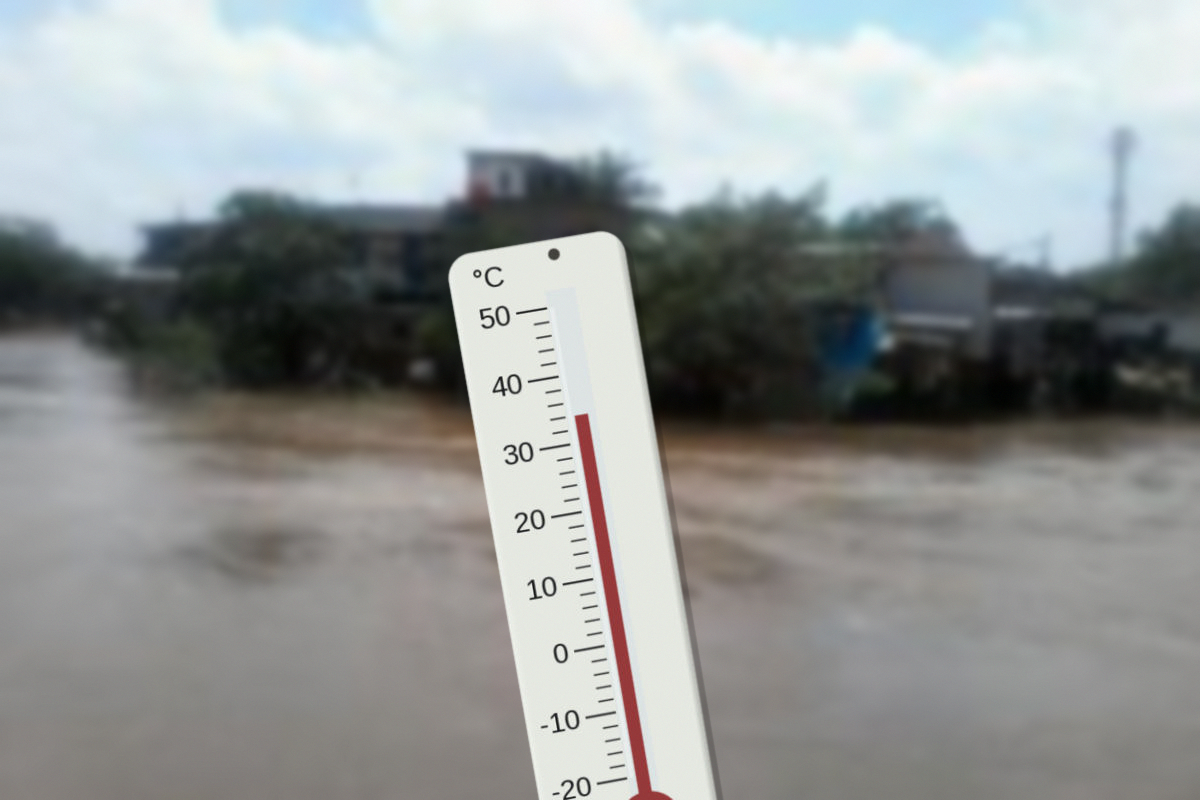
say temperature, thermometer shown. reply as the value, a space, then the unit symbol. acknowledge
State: 34 °C
